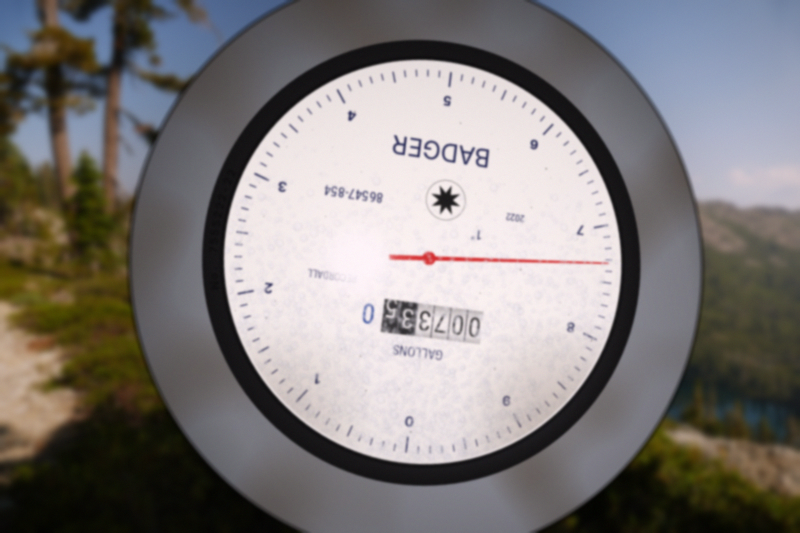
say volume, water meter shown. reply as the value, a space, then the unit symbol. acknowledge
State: 73347.3 gal
